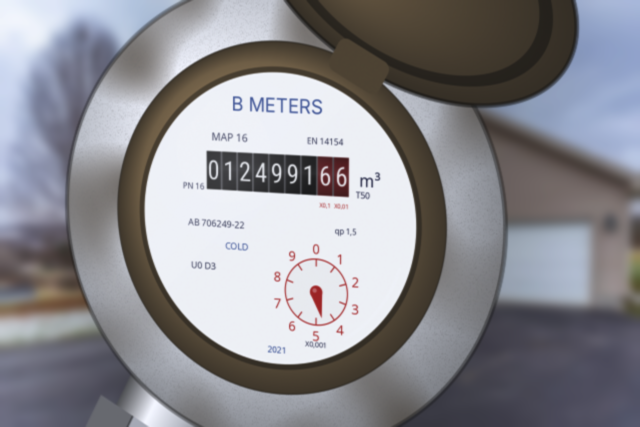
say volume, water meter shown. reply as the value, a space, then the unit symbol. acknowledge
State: 124991.664 m³
